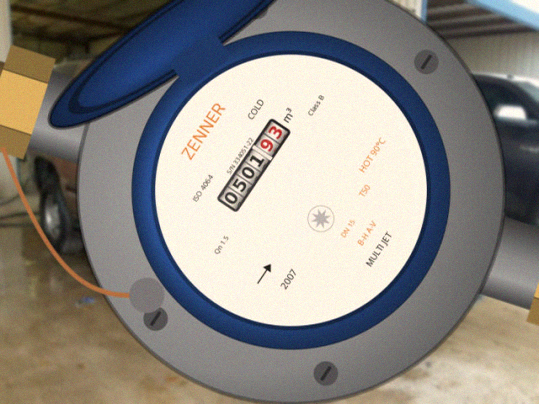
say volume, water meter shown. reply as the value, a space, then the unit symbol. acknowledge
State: 501.93 m³
